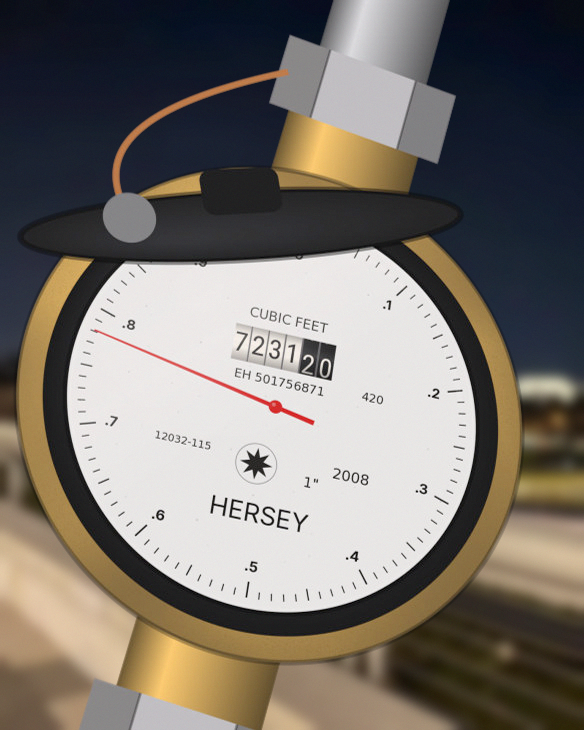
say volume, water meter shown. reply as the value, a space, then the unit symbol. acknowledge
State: 723119.78 ft³
